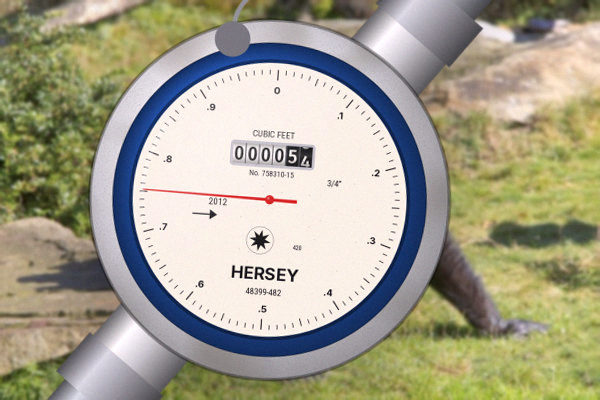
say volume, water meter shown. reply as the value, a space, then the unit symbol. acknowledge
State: 53.75 ft³
